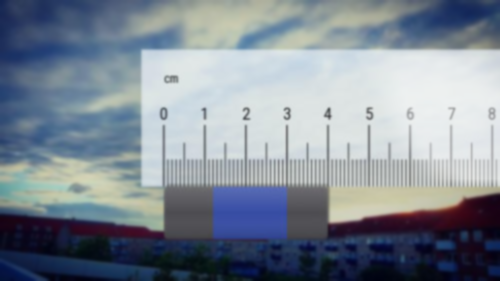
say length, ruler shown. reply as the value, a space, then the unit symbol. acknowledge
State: 4 cm
